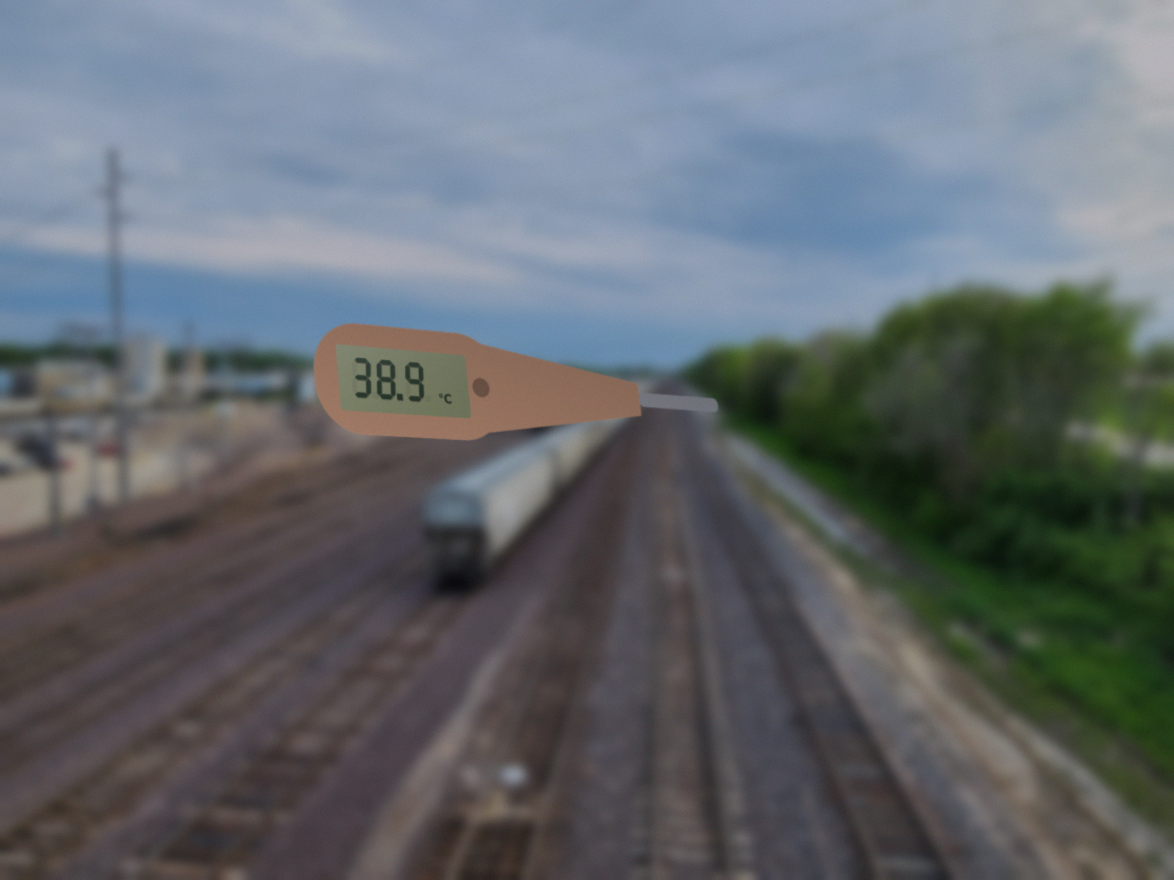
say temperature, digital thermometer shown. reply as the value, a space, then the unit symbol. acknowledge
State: 38.9 °C
